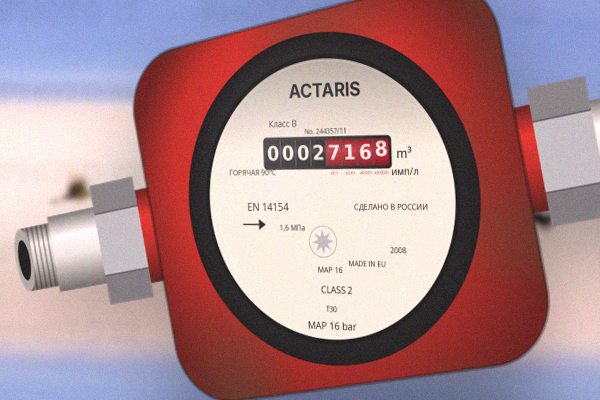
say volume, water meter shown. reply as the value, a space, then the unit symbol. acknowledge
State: 2.7168 m³
